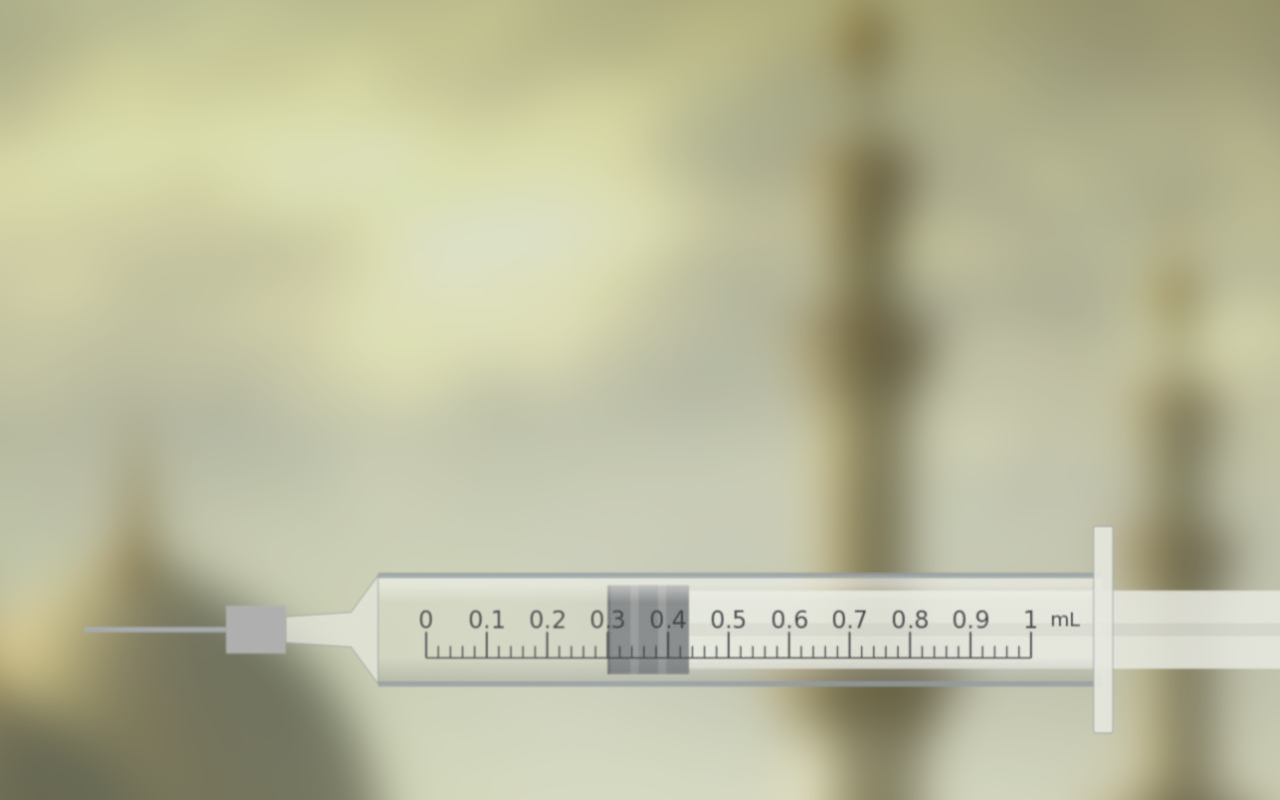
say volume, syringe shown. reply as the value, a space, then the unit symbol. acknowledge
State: 0.3 mL
